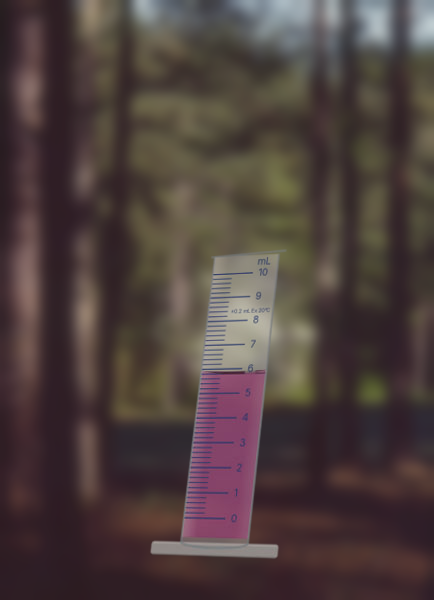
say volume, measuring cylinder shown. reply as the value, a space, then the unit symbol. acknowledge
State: 5.8 mL
